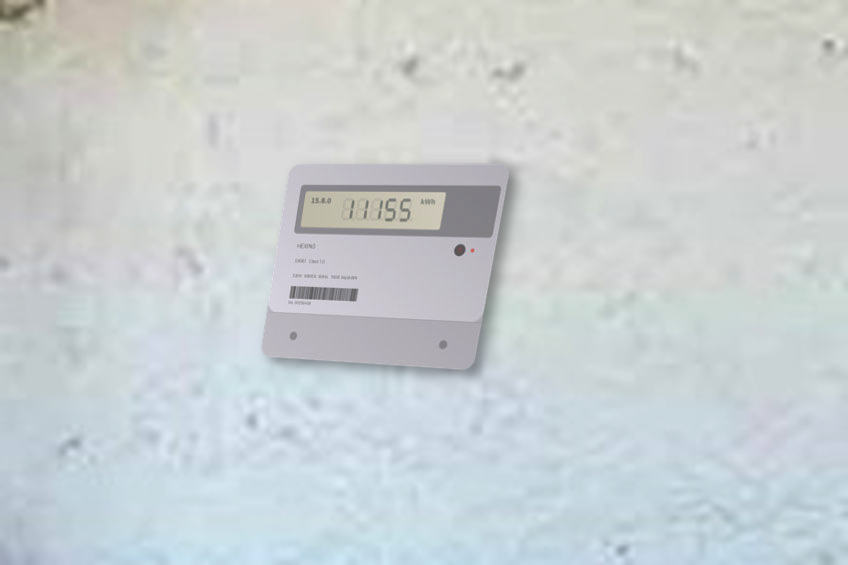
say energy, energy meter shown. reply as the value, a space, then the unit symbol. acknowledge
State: 11155 kWh
